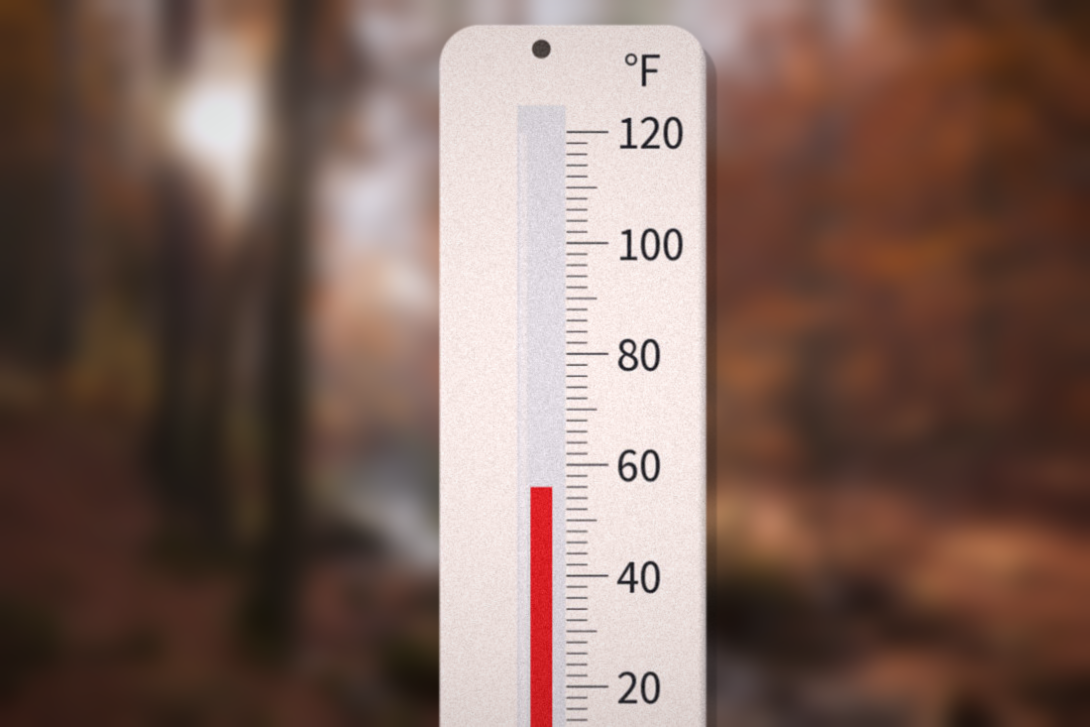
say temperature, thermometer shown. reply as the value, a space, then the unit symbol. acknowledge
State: 56 °F
